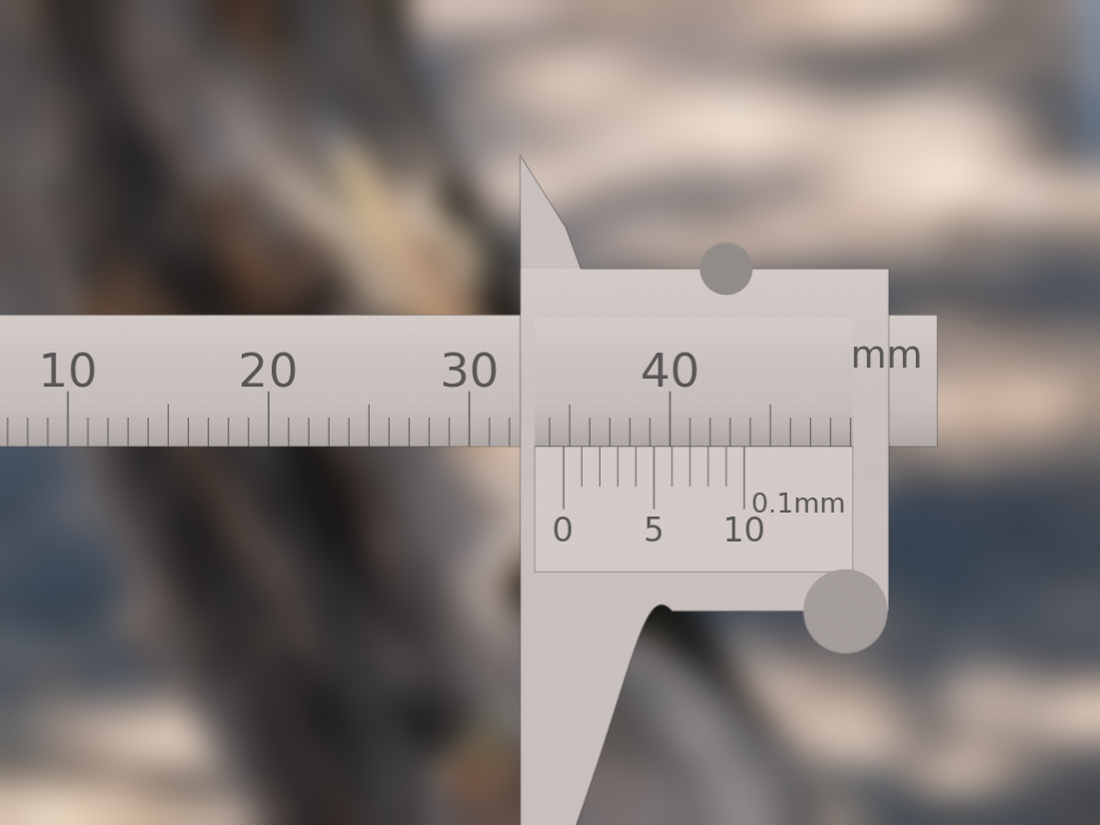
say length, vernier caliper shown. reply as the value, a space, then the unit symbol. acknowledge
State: 34.7 mm
